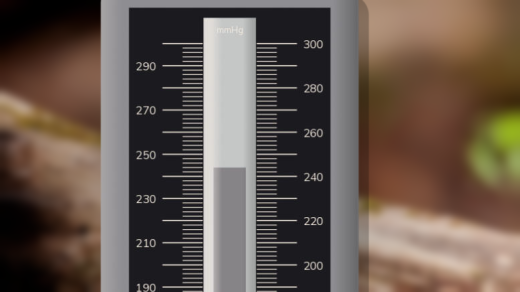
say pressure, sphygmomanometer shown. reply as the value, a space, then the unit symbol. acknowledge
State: 244 mmHg
